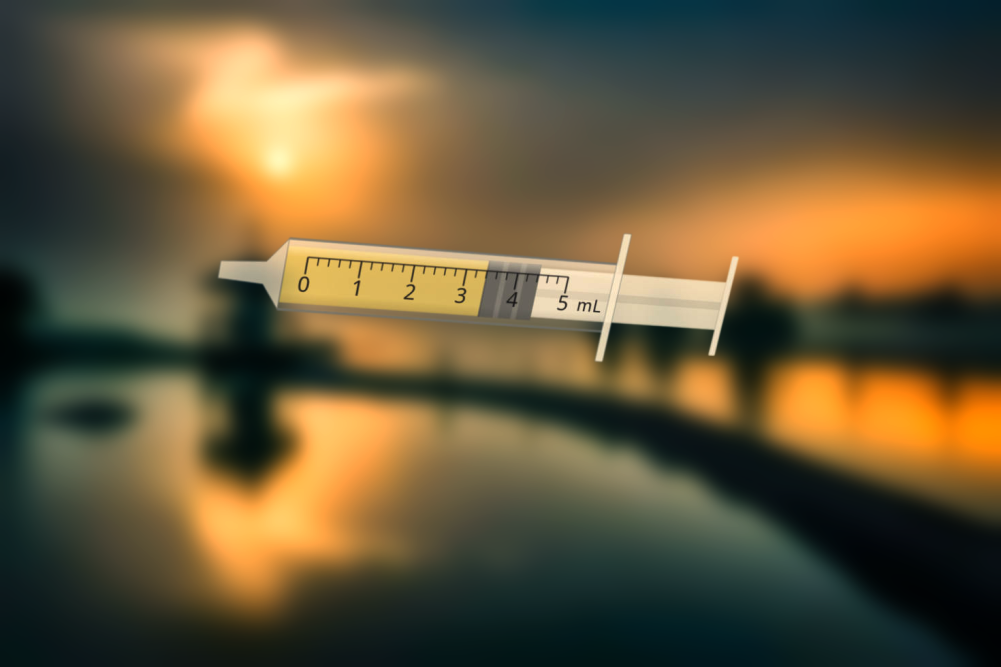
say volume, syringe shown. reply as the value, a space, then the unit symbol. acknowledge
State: 3.4 mL
